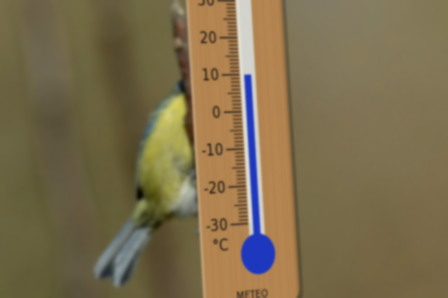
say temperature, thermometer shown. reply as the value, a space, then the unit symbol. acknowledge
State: 10 °C
